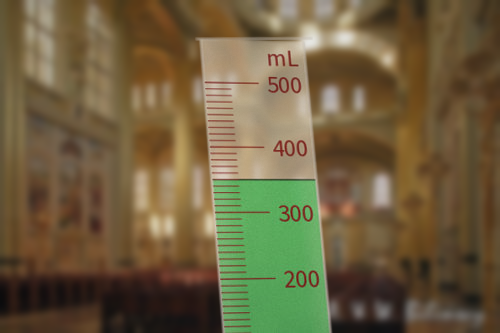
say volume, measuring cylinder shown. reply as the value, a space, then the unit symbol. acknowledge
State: 350 mL
